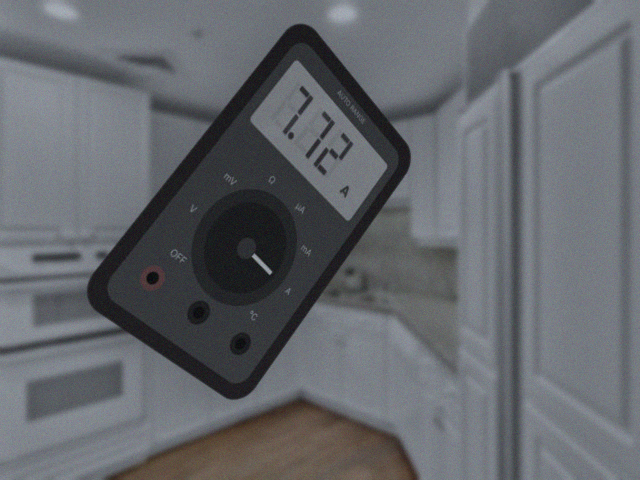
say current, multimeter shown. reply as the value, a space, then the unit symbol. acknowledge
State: 7.72 A
